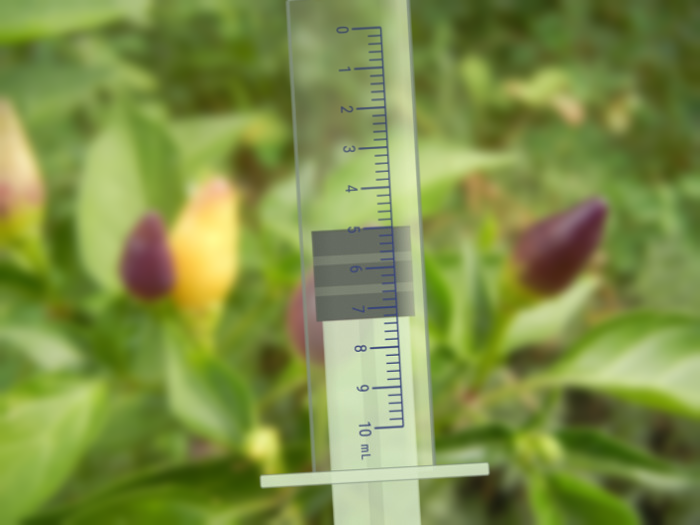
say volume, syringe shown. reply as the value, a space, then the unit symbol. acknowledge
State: 5 mL
